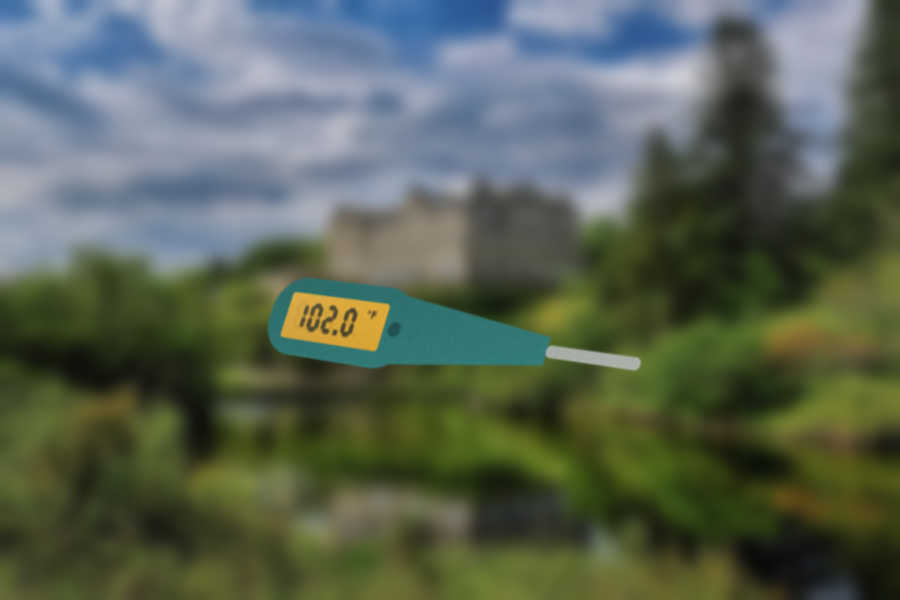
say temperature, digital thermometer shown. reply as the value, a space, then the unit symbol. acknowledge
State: 102.0 °F
